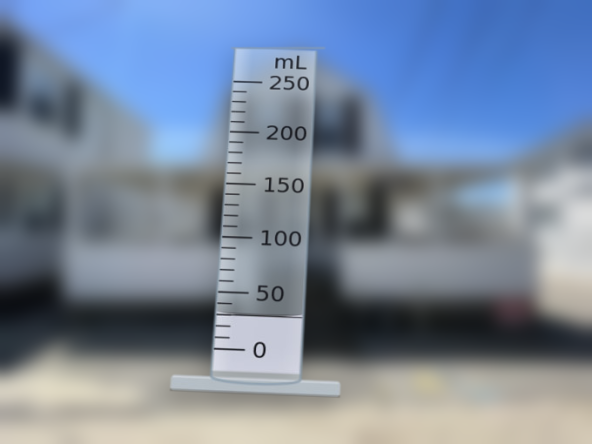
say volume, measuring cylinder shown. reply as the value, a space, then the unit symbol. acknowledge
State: 30 mL
